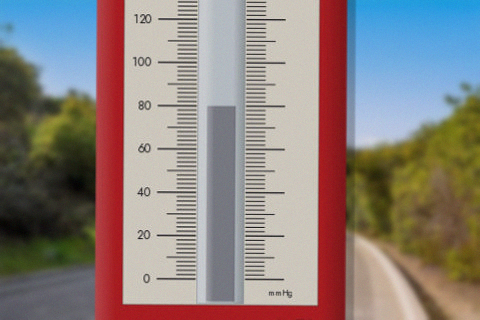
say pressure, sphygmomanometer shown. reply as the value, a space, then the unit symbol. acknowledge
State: 80 mmHg
